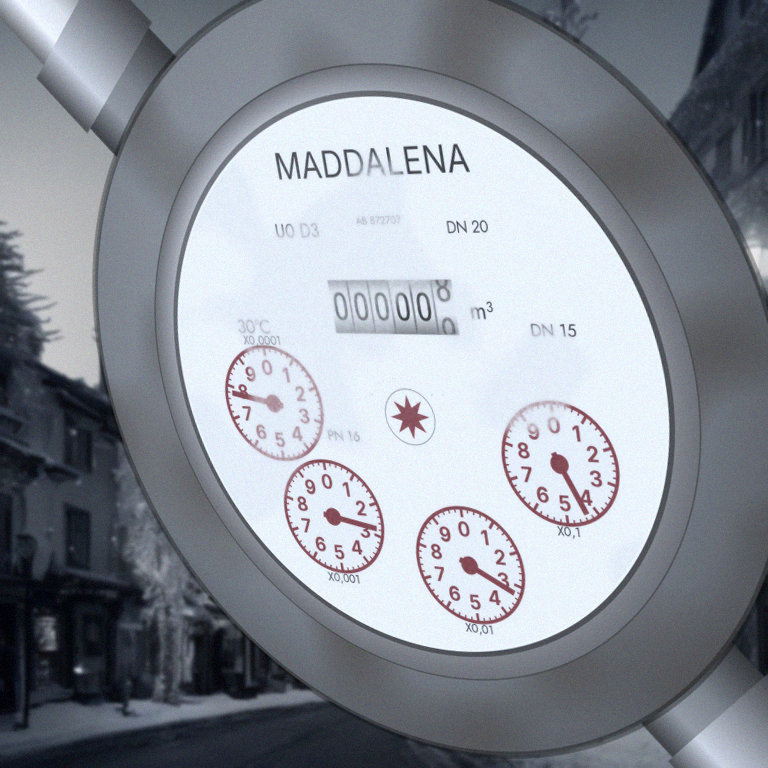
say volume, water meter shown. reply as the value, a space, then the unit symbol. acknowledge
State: 8.4327 m³
